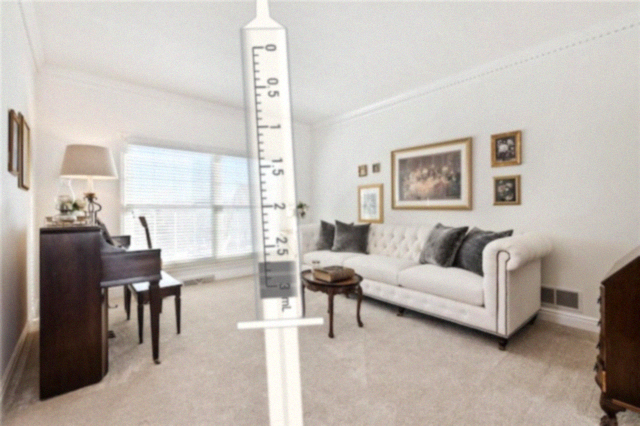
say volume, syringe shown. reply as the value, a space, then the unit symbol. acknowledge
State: 2.7 mL
